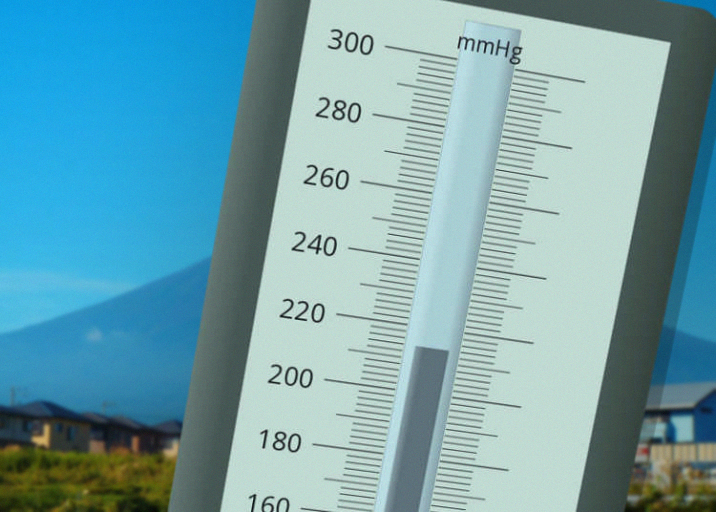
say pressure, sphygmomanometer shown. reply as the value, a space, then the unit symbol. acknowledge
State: 214 mmHg
